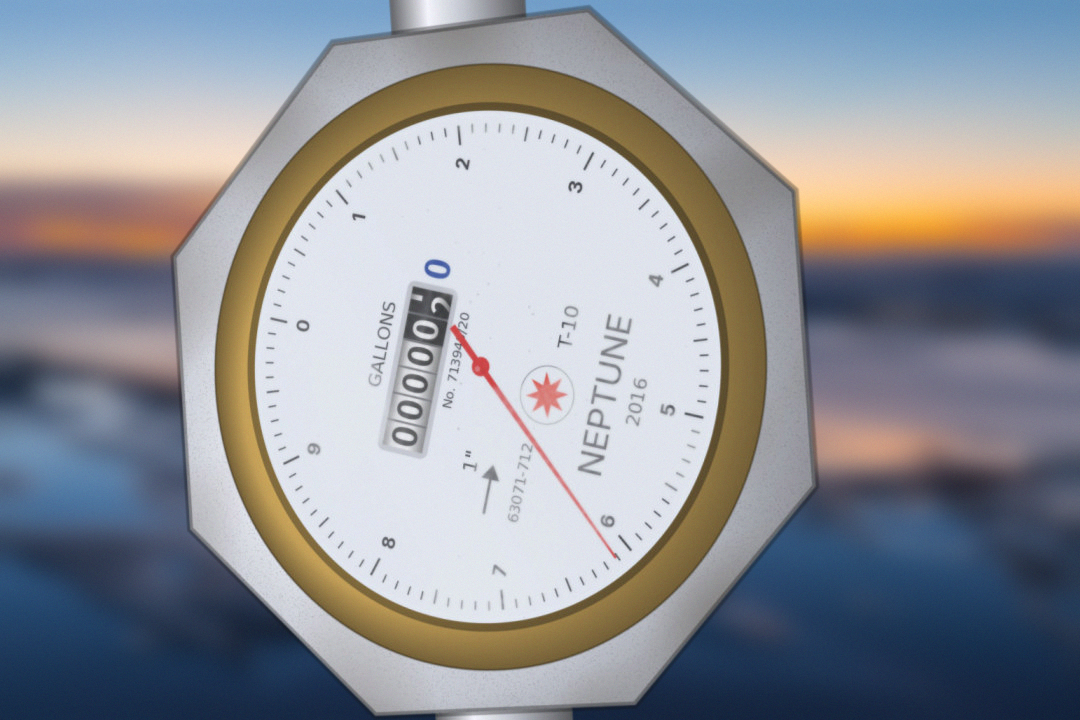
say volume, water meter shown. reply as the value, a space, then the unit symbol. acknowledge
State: 16.1 gal
